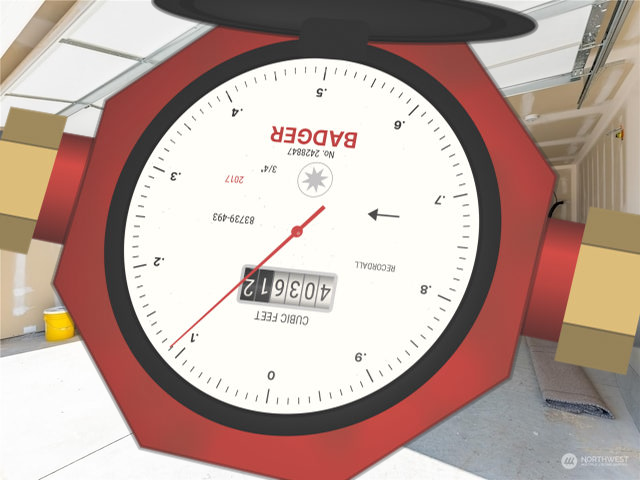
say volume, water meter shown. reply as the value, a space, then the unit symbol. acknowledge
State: 403612.11 ft³
